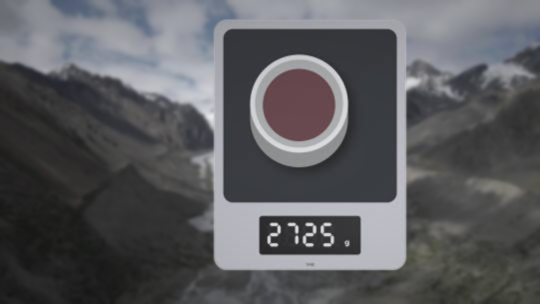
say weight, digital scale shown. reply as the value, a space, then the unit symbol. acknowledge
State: 2725 g
